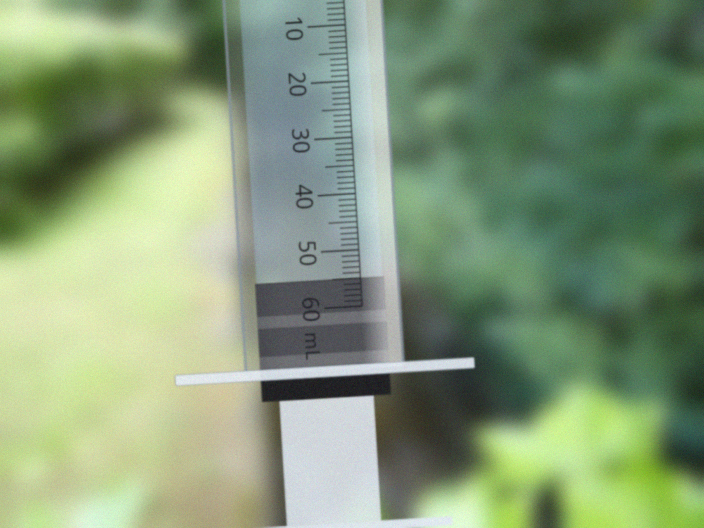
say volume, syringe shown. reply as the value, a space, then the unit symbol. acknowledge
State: 55 mL
